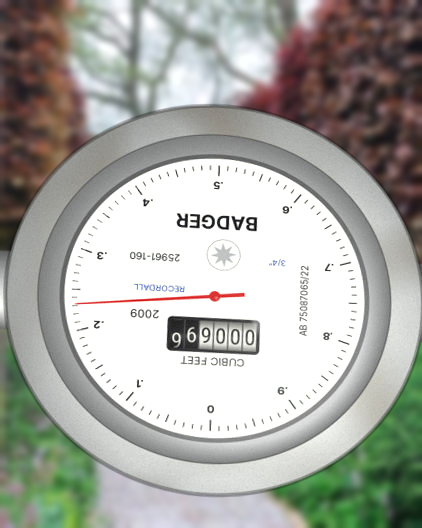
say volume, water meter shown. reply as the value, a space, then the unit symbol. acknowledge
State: 696.23 ft³
